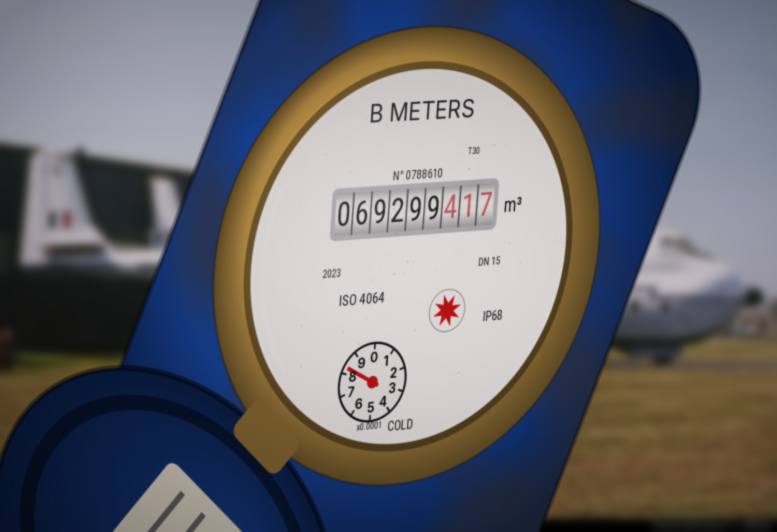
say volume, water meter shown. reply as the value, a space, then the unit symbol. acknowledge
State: 69299.4178 m³
